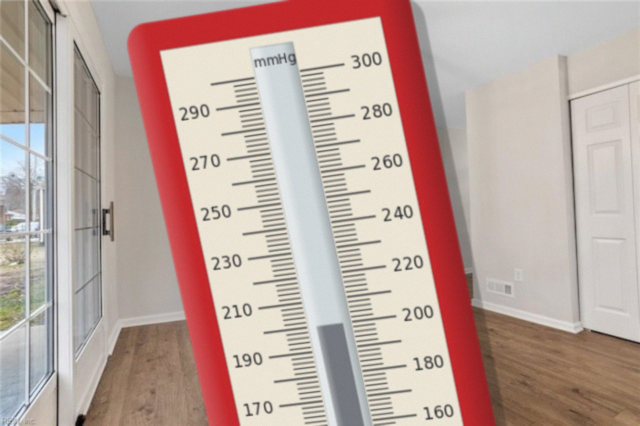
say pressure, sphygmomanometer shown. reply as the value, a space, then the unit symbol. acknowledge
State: 200 mmHg
